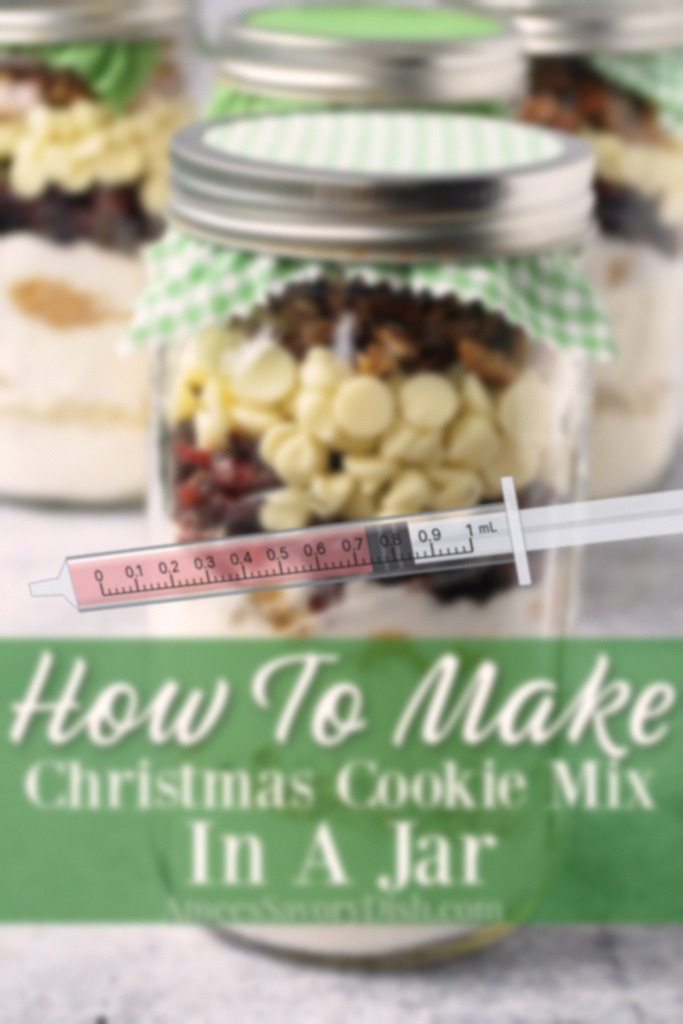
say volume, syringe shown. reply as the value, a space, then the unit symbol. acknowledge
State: 0.74 mL
